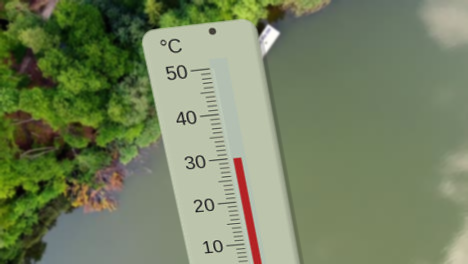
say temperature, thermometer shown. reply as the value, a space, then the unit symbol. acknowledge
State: 30 °C
